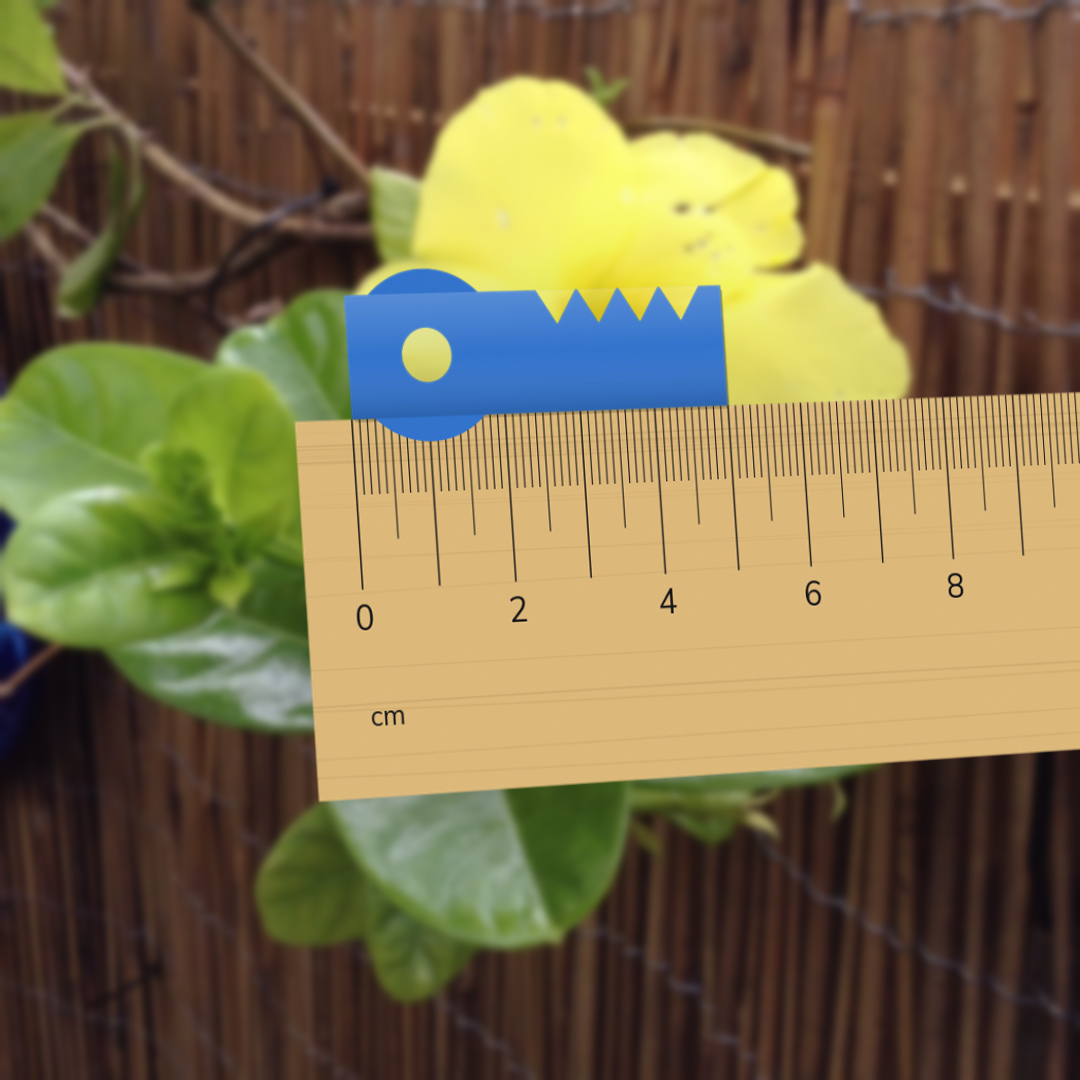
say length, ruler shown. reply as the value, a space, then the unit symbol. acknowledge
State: 5 cm
